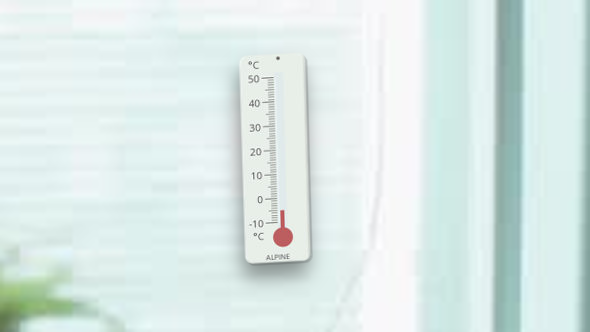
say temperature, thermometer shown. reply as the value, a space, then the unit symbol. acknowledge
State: -5 °C
